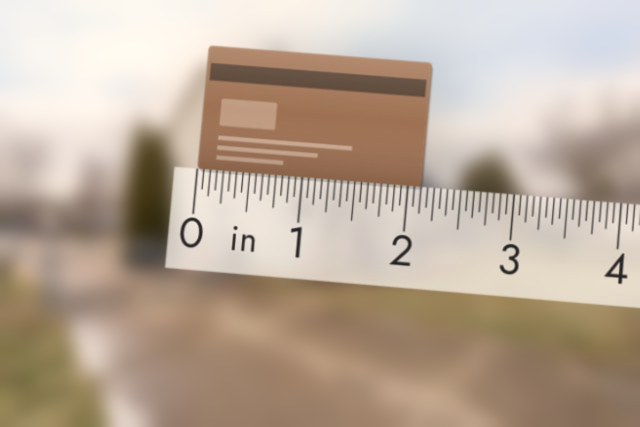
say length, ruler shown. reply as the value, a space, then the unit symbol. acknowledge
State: 2.125 in
